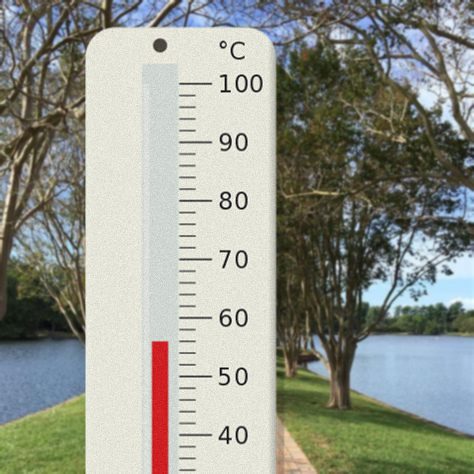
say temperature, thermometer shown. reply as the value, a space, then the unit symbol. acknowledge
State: 56 °C
